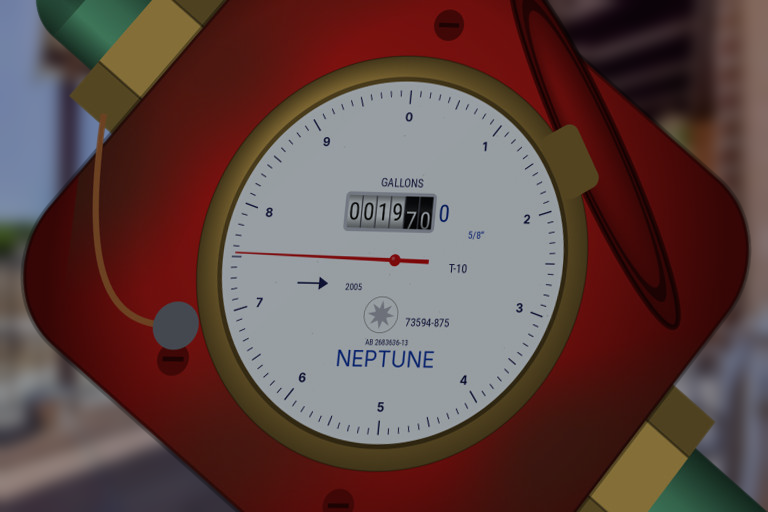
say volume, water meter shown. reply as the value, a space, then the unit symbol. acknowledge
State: 19697.5 gal
